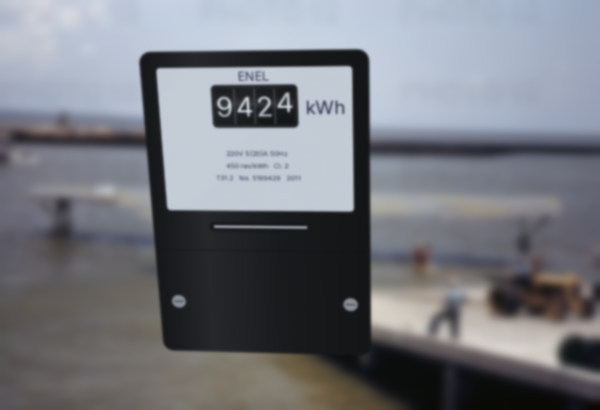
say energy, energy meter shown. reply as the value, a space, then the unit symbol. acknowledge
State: 9424 kWh
